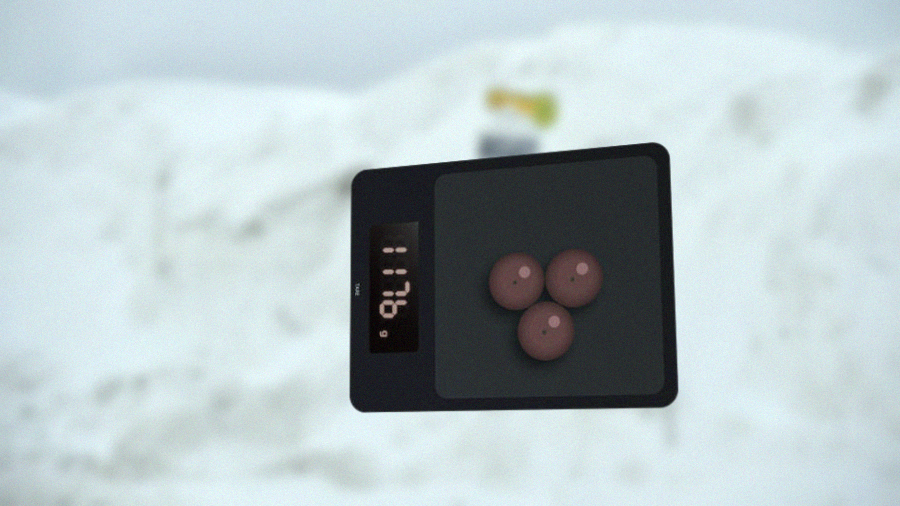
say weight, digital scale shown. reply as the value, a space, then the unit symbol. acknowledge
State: 1176 g
